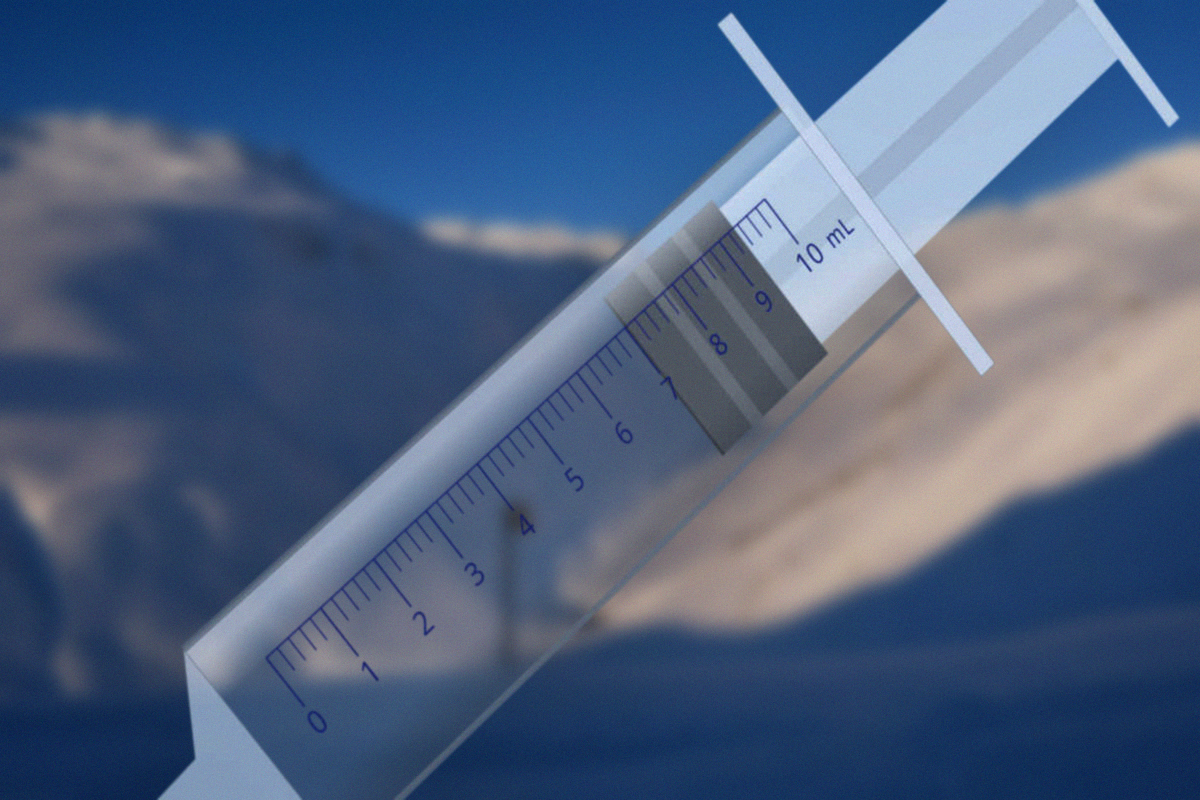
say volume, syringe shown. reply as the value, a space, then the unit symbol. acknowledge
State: 7 mL
